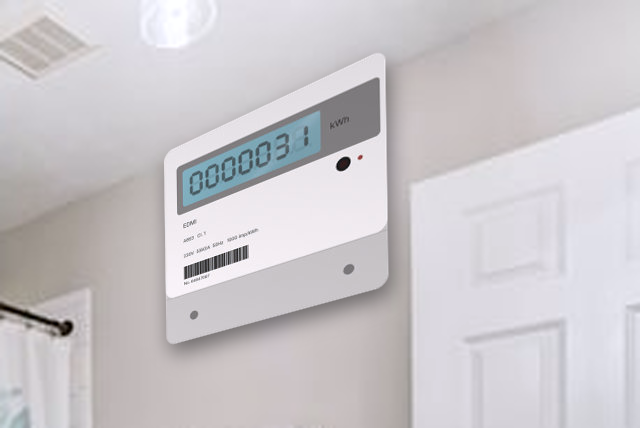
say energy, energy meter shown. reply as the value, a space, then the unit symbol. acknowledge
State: 31 kWh
